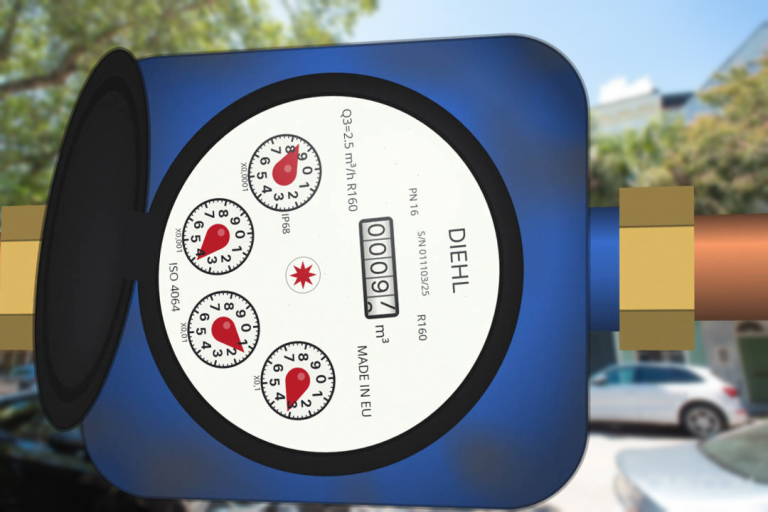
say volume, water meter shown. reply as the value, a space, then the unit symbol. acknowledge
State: 97.3138 m³
